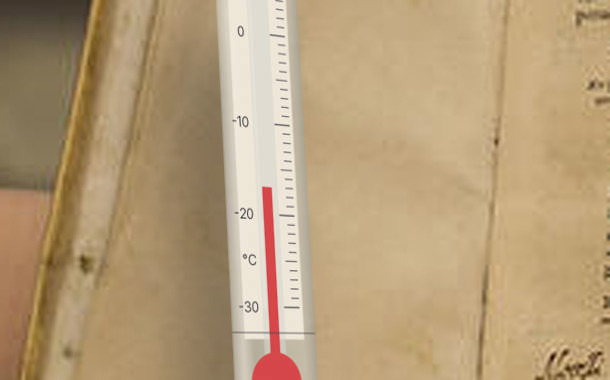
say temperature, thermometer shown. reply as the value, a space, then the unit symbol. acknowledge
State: -17 °C
